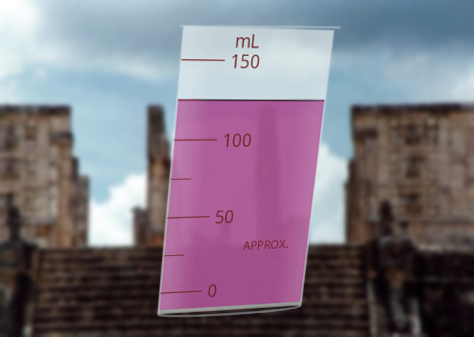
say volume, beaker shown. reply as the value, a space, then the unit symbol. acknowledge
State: 125 mL
